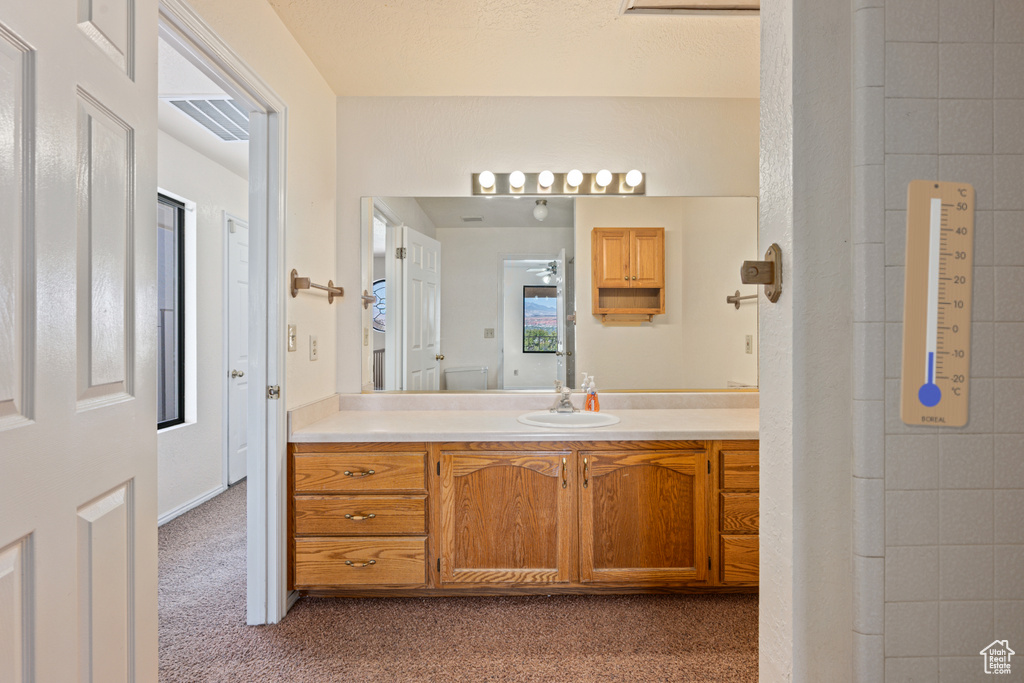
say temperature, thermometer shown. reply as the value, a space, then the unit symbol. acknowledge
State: -10 °C
